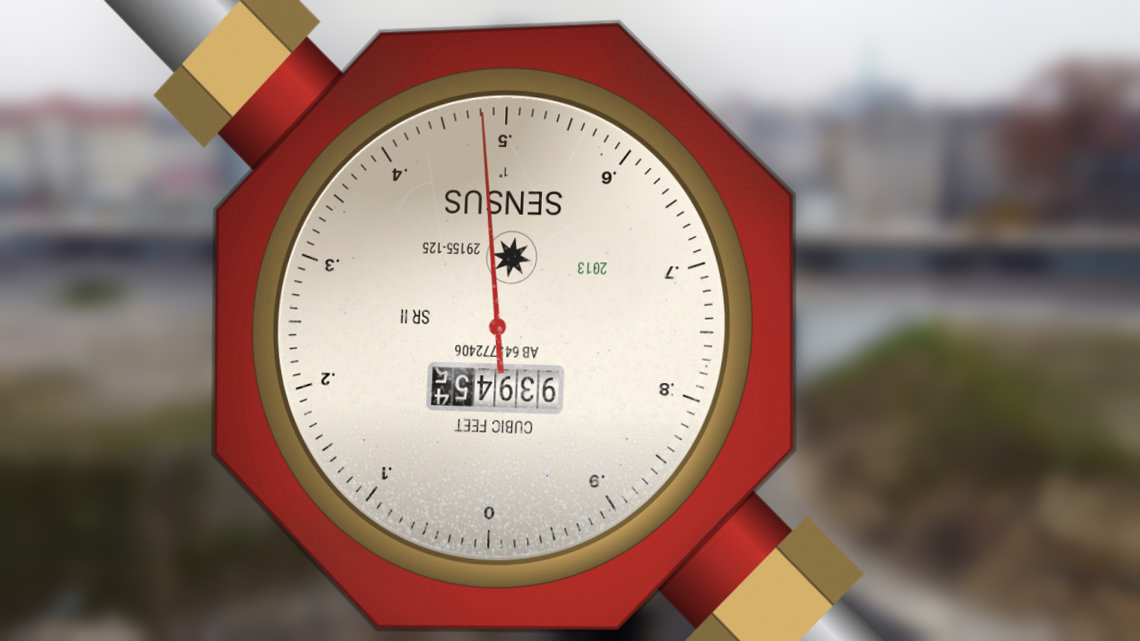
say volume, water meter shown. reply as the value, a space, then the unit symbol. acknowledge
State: 939454.48 ft³
